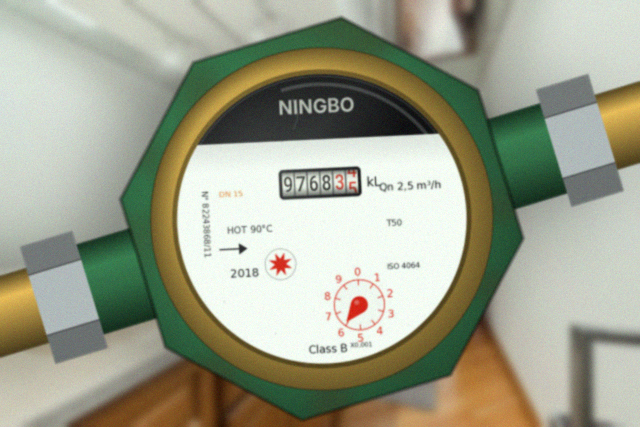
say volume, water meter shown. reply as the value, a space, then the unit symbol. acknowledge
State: 9768.346 kL
